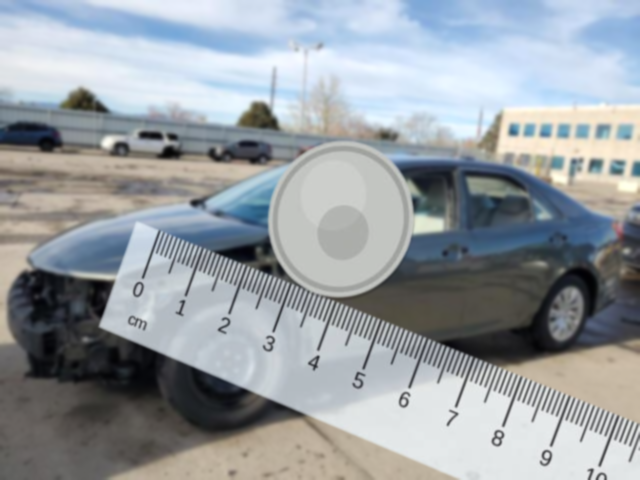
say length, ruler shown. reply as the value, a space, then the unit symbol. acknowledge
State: 3 cm
